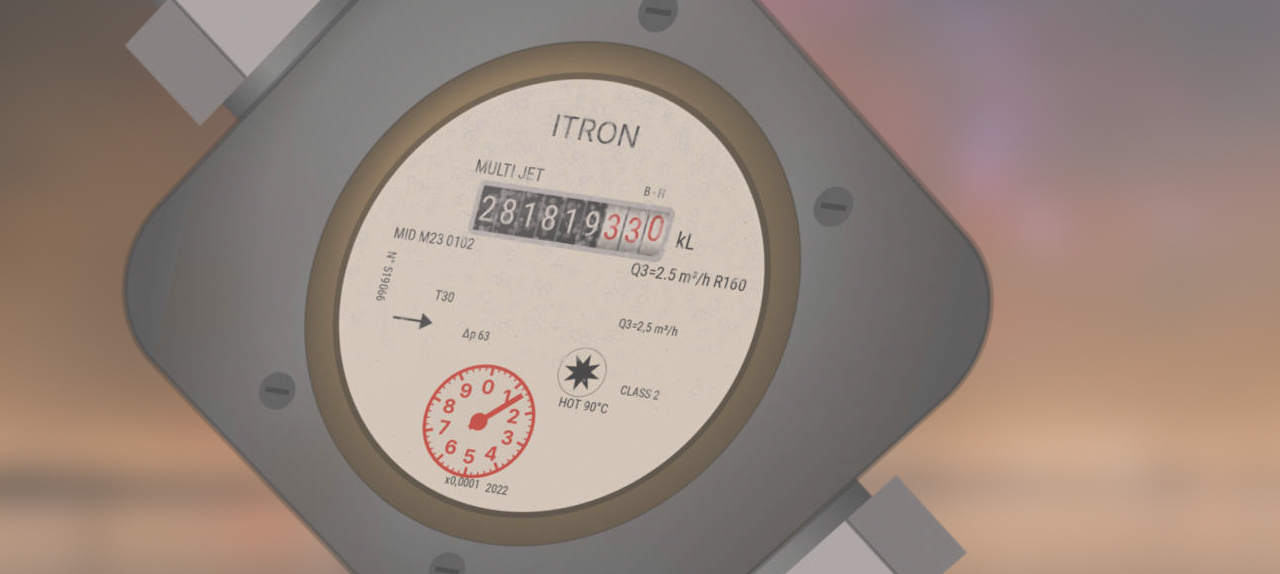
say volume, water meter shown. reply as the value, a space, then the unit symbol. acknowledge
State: 281819.3301 kL
